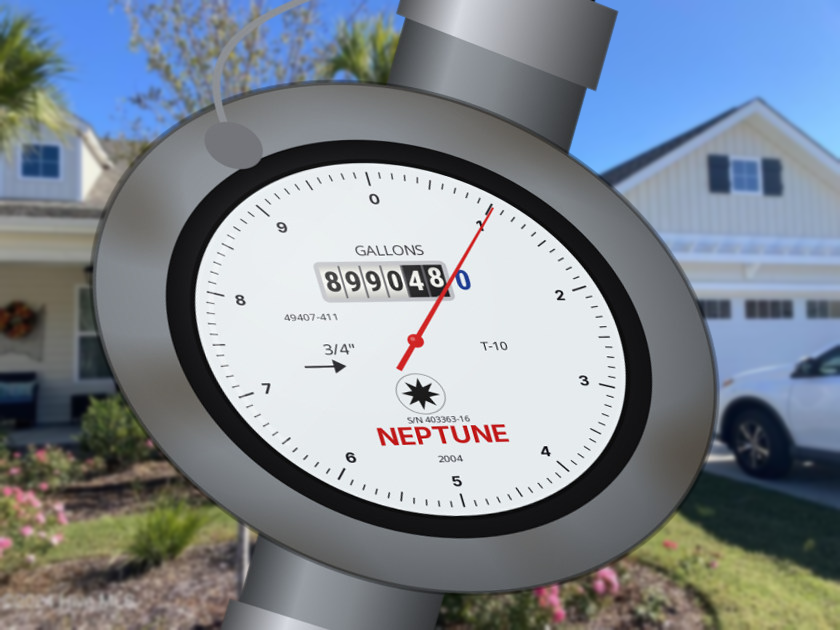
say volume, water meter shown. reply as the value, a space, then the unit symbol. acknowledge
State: 8990481.0 gal
